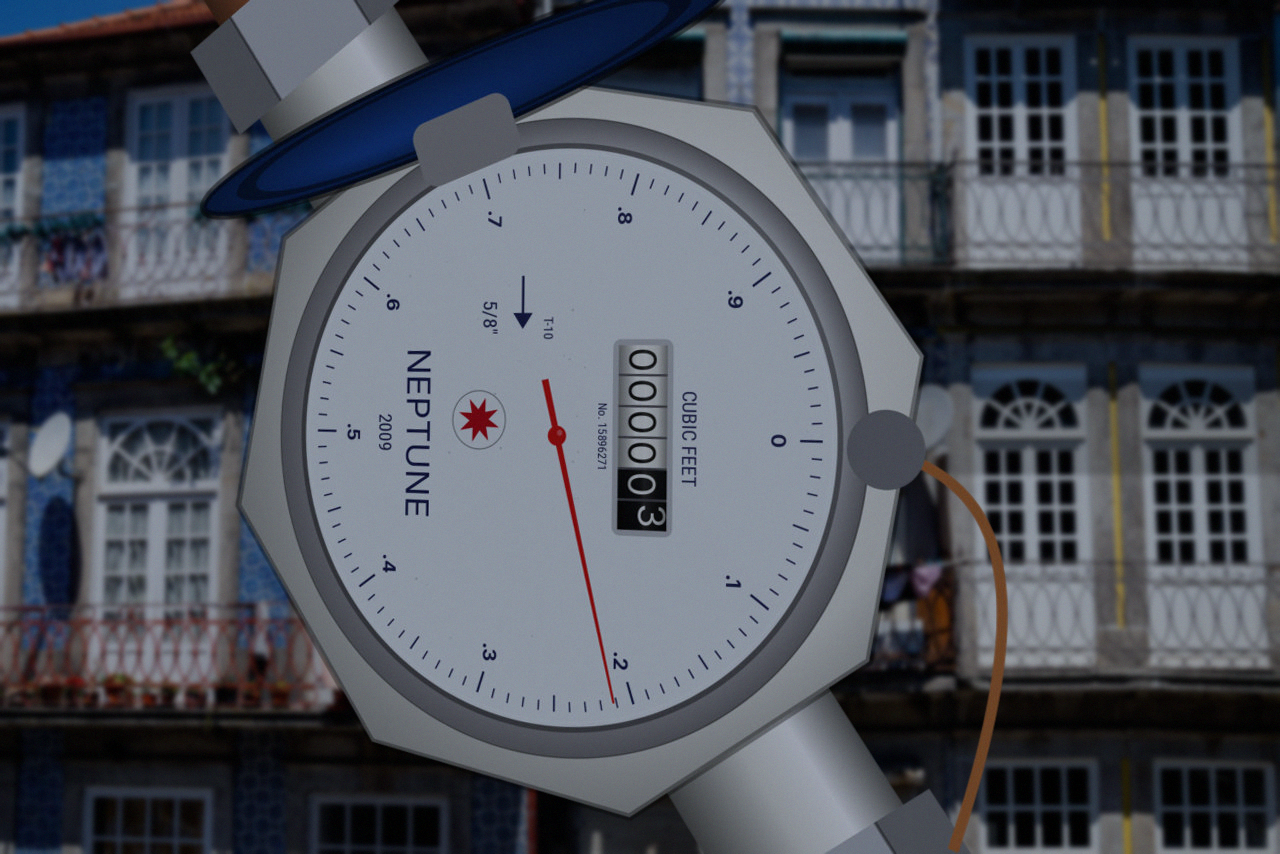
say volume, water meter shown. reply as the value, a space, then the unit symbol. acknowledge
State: 3.21 ft³
